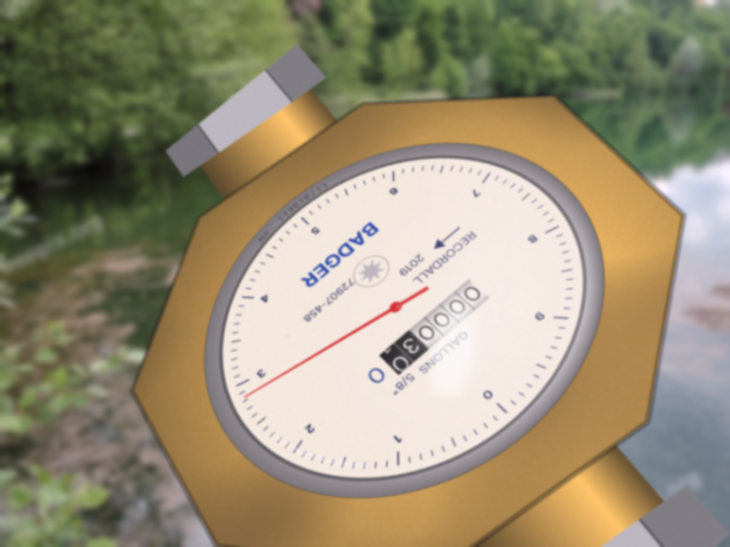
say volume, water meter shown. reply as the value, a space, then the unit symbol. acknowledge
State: 302.8 gal
